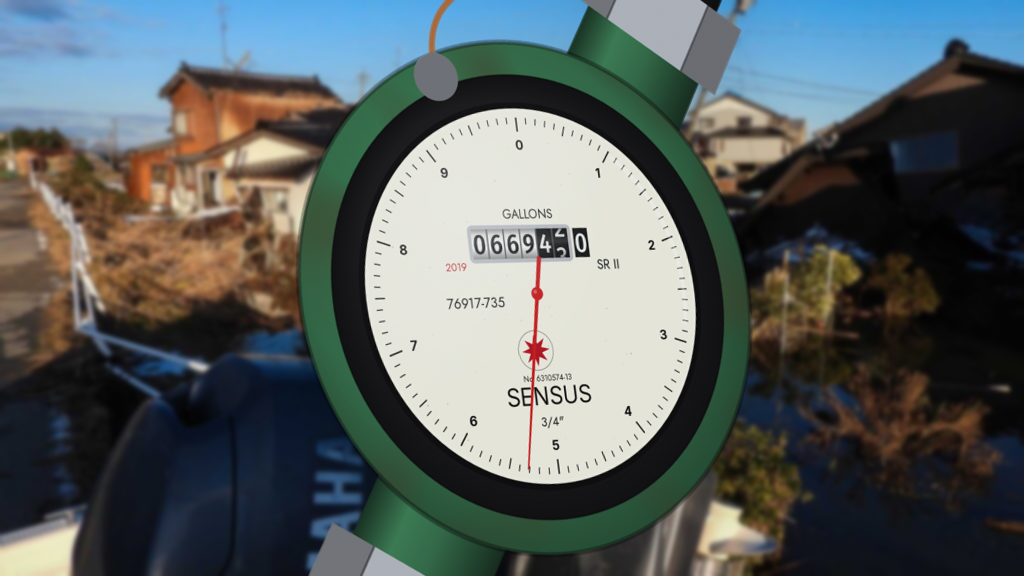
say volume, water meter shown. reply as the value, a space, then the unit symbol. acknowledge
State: 669425.3 gal
